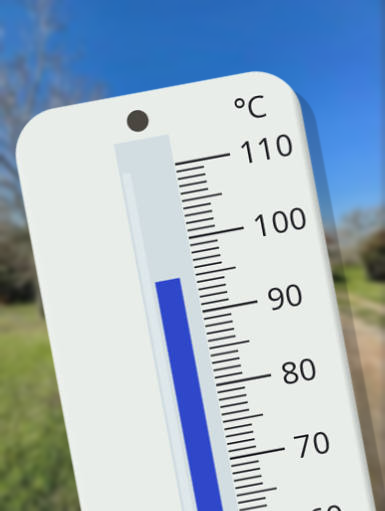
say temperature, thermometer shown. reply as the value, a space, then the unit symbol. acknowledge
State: 95 °C
